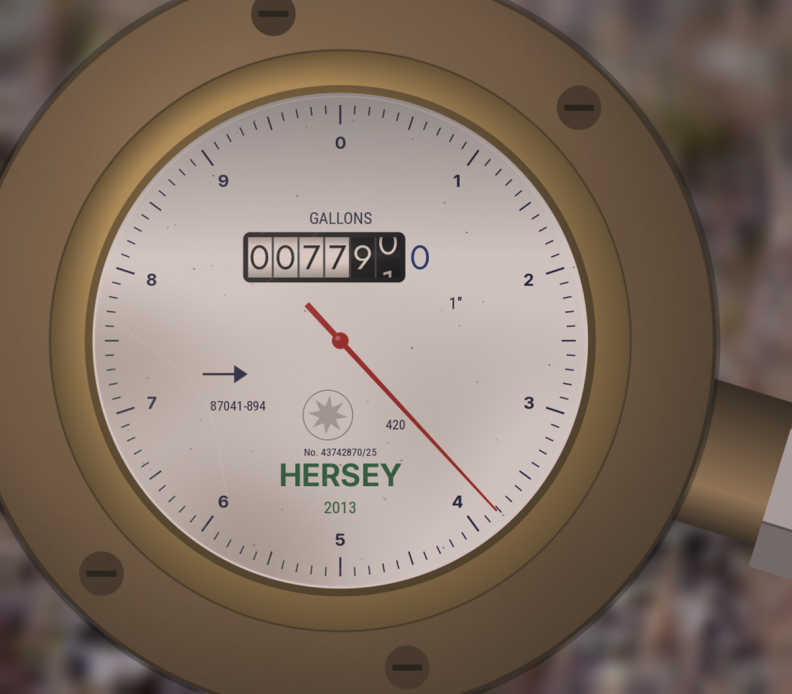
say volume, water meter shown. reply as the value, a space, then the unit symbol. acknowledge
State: 77903.8 gal
